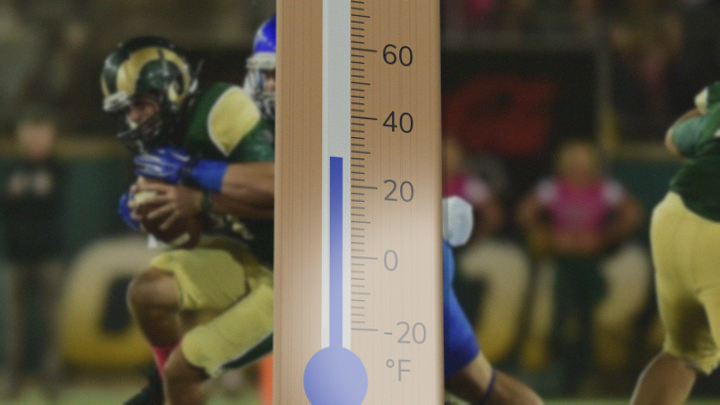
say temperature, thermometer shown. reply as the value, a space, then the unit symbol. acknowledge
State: 28 °F
